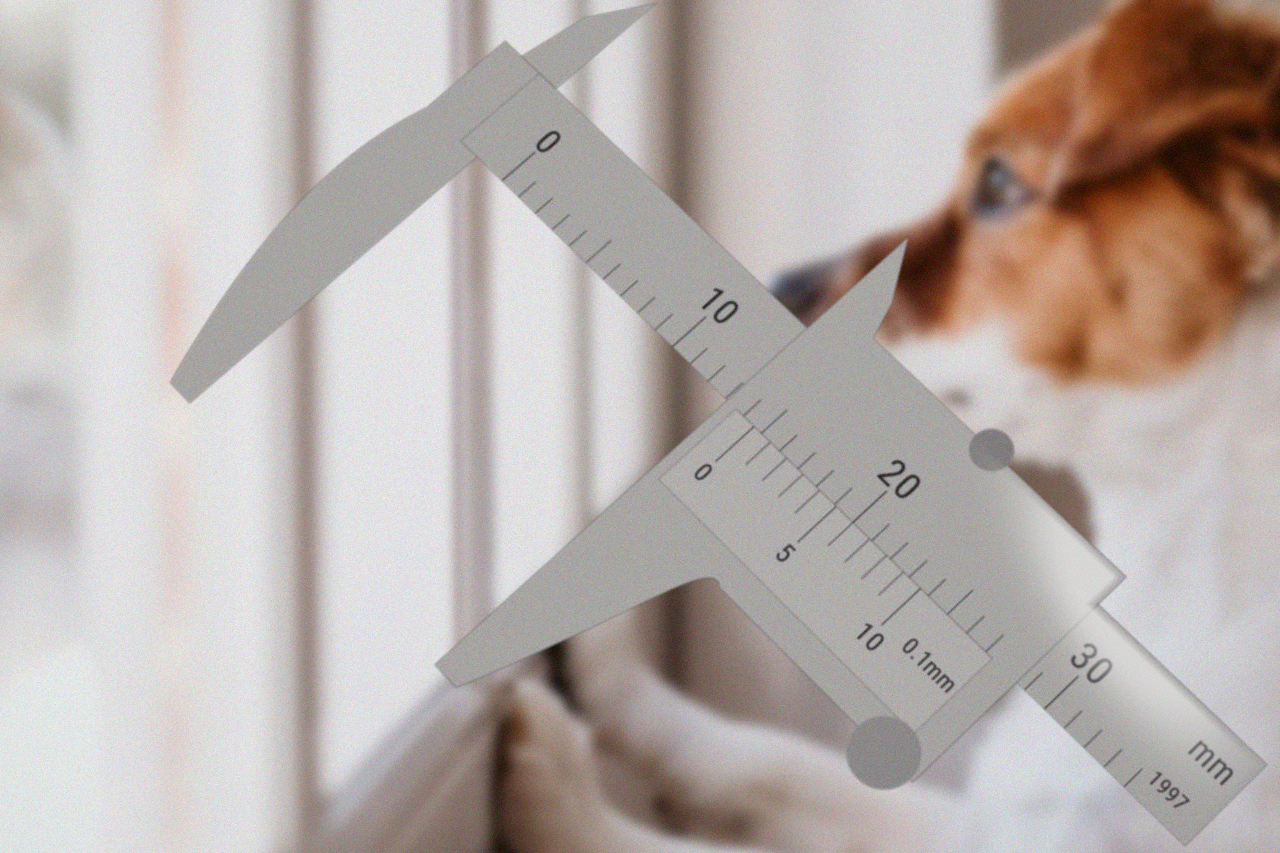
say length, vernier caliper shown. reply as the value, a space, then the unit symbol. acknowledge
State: 14.6 mm
